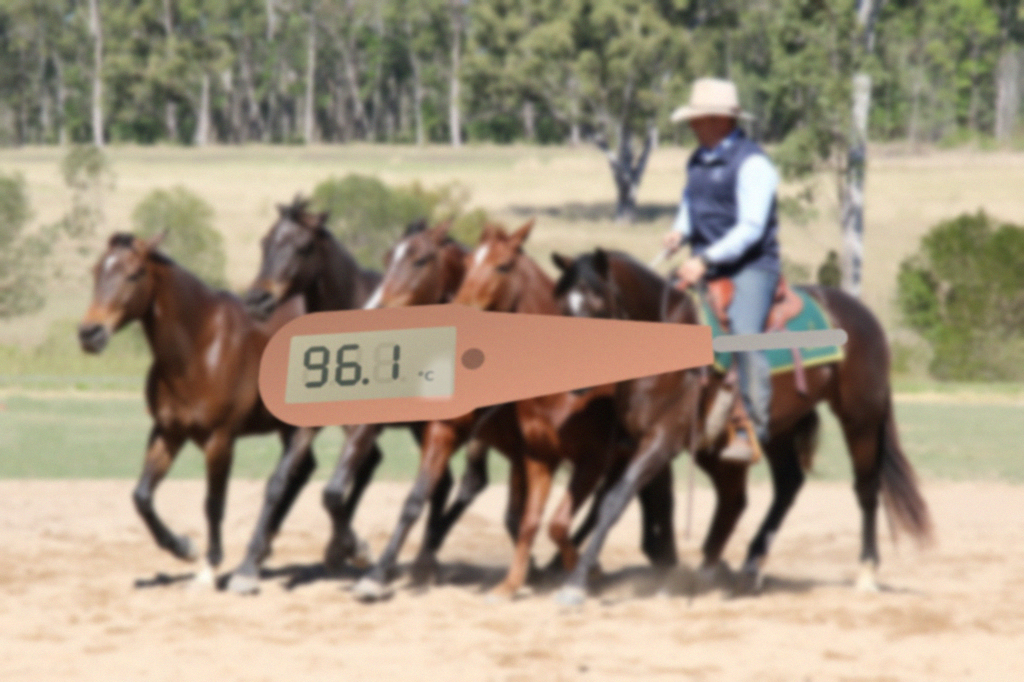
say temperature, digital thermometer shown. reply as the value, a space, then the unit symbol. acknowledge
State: 96.1 °C
